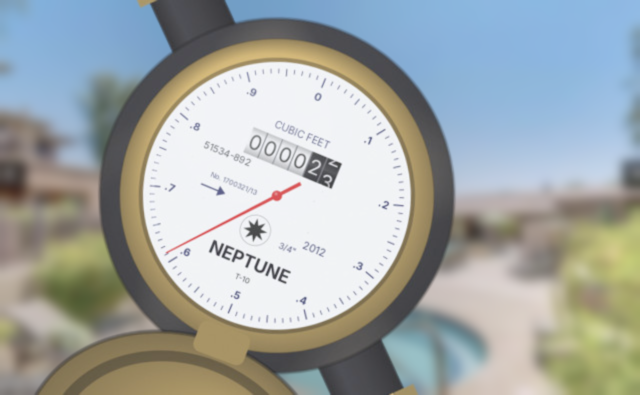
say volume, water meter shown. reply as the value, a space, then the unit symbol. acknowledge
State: 22.61 ft³
